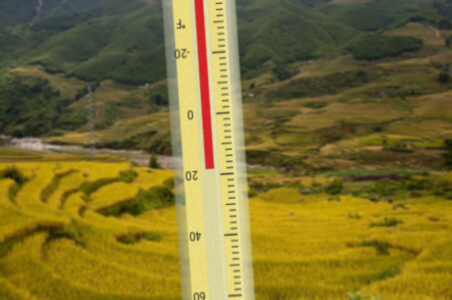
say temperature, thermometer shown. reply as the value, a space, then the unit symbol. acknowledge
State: 18 °F
